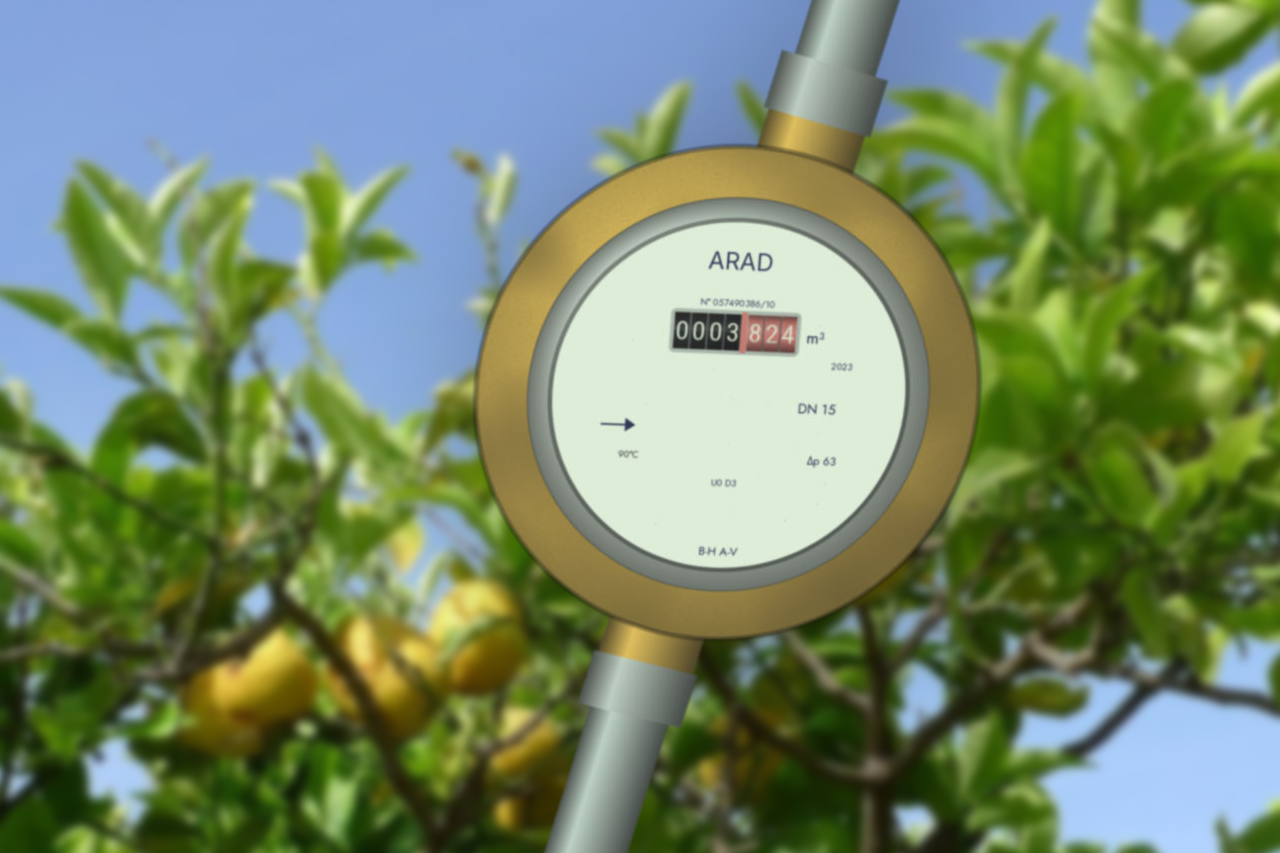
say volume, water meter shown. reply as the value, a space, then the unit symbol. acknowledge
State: 3.824 m³
